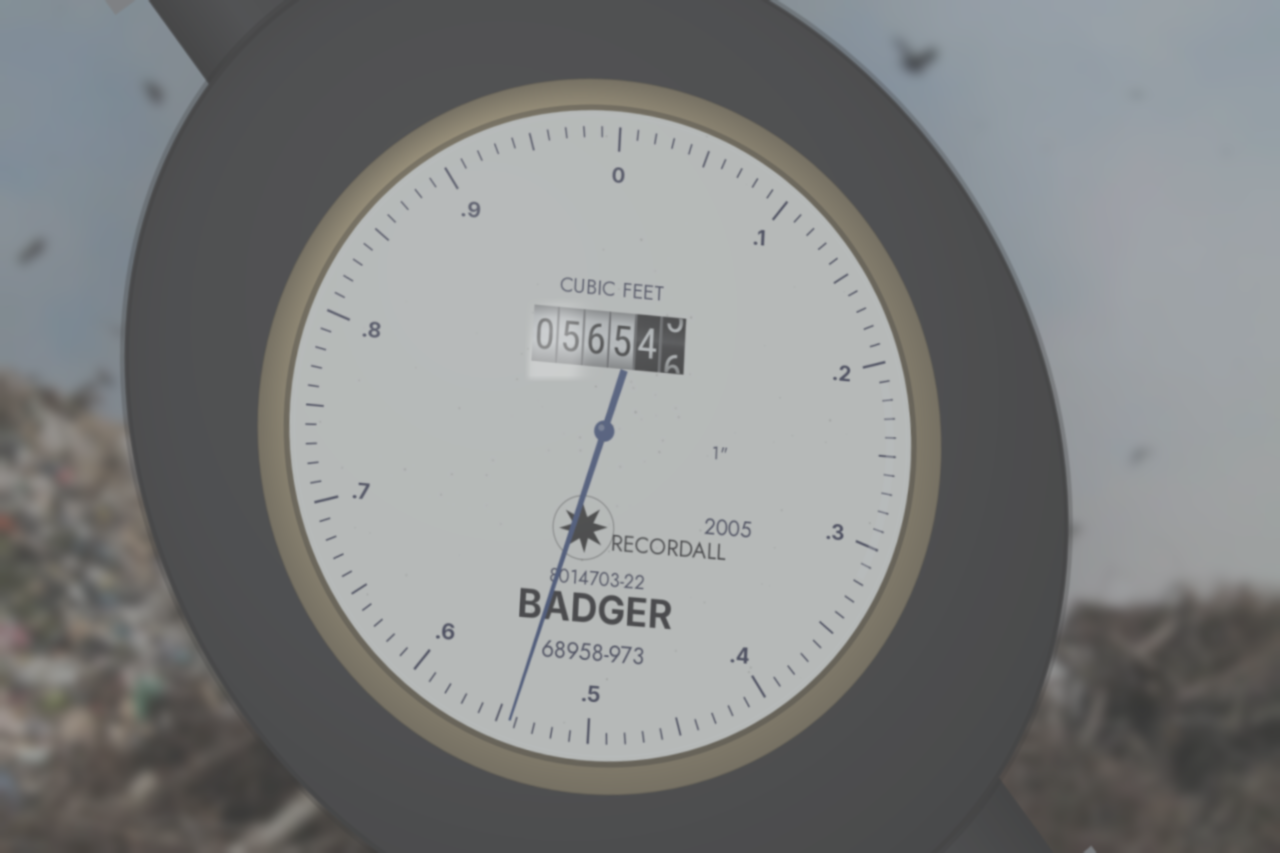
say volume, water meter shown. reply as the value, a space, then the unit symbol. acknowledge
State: 56545.54 ft³
